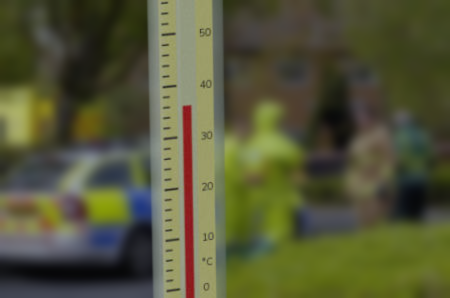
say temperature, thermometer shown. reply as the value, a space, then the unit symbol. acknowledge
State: 36 °C
